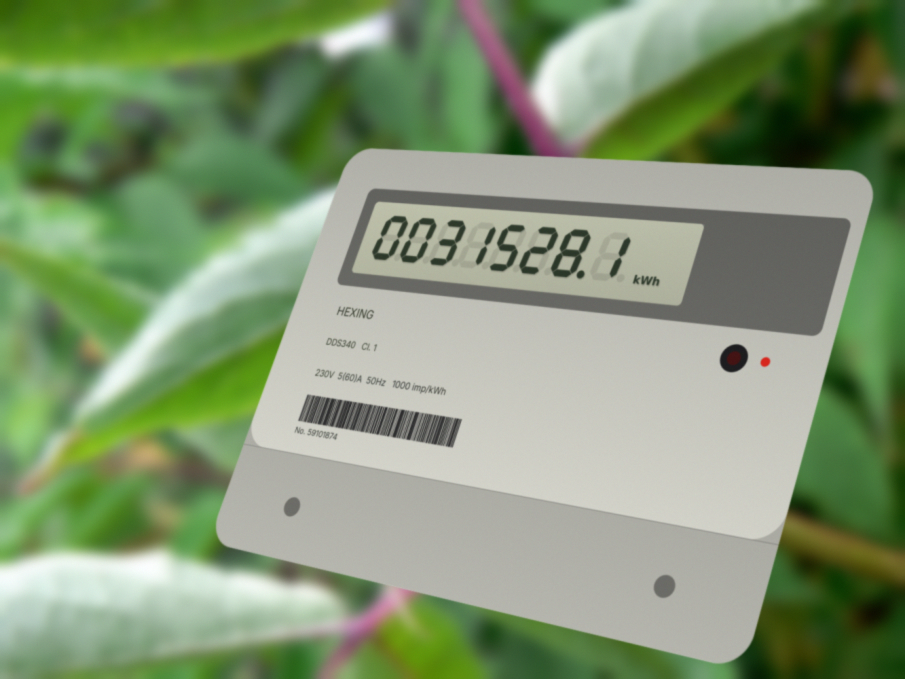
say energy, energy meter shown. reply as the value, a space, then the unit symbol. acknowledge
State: 31528.1 kWh
